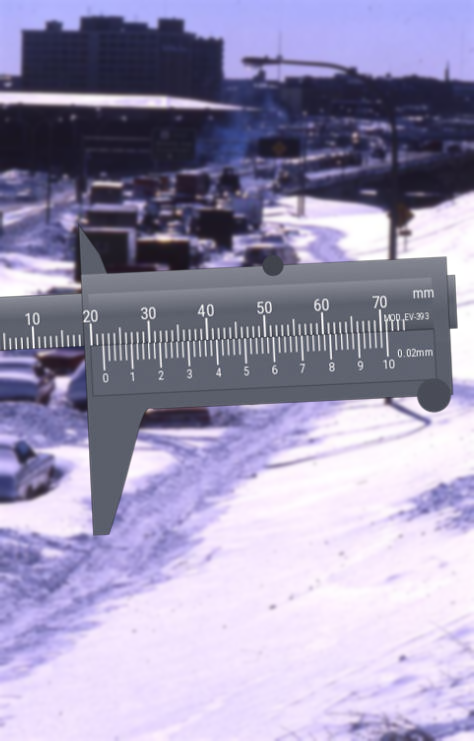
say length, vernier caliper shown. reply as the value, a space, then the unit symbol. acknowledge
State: 22.0 mm
